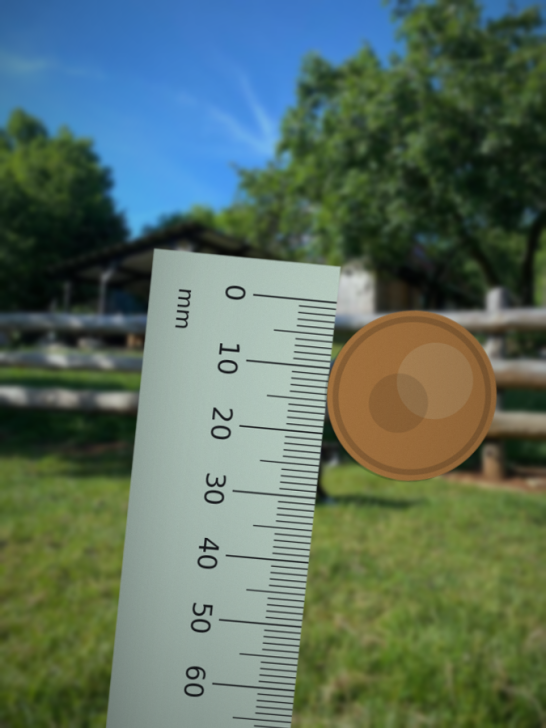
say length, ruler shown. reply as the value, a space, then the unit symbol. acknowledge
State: 26 mm
